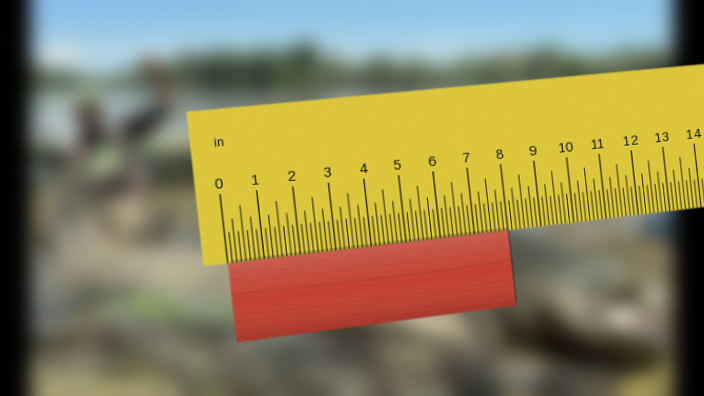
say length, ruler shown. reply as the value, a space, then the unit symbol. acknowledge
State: 8 in
